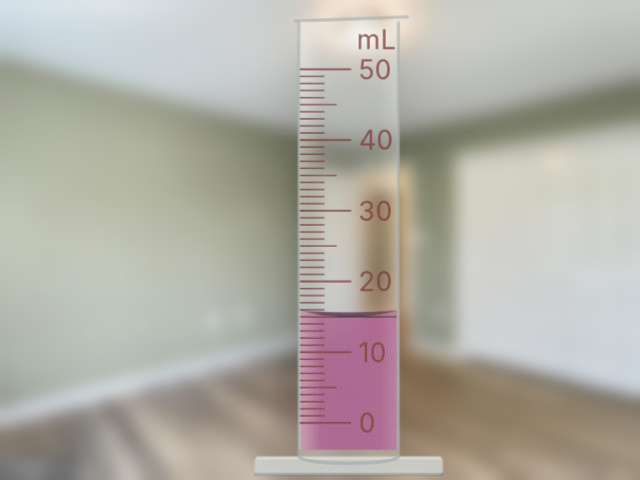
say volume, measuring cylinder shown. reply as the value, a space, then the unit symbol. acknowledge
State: 15 mL
